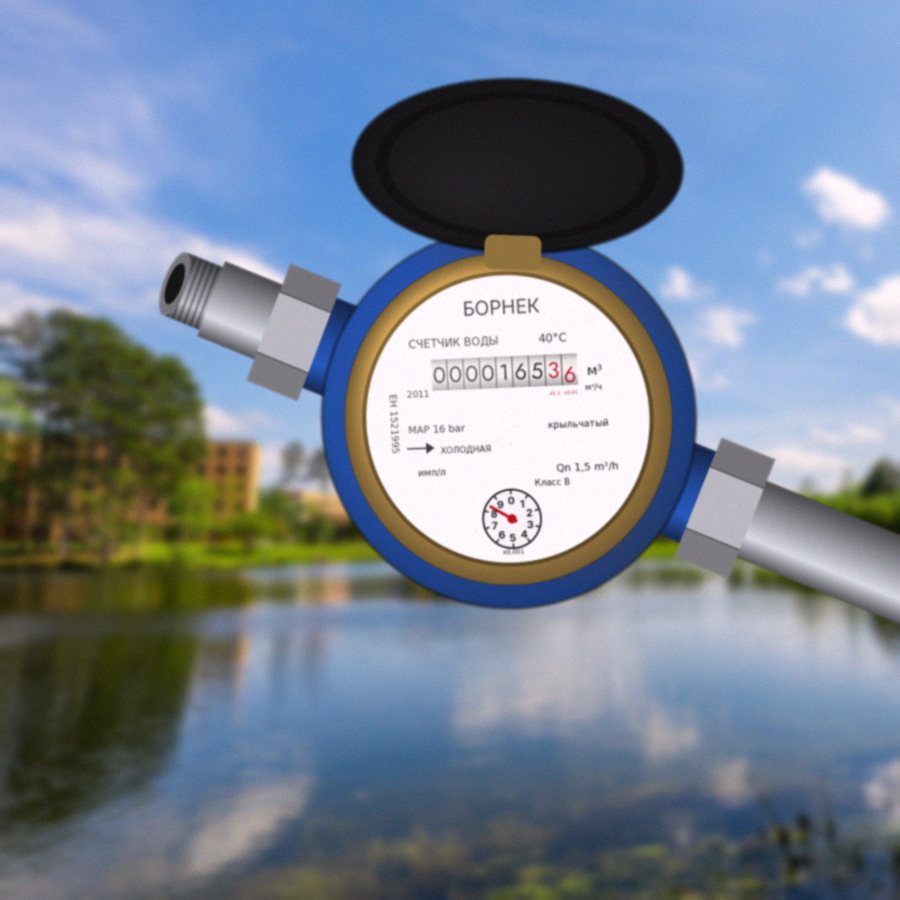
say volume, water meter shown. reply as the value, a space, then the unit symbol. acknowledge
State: 165.358 m³
